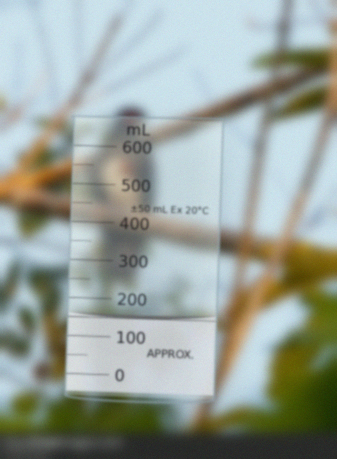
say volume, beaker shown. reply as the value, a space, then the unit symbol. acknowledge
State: 150 mL
